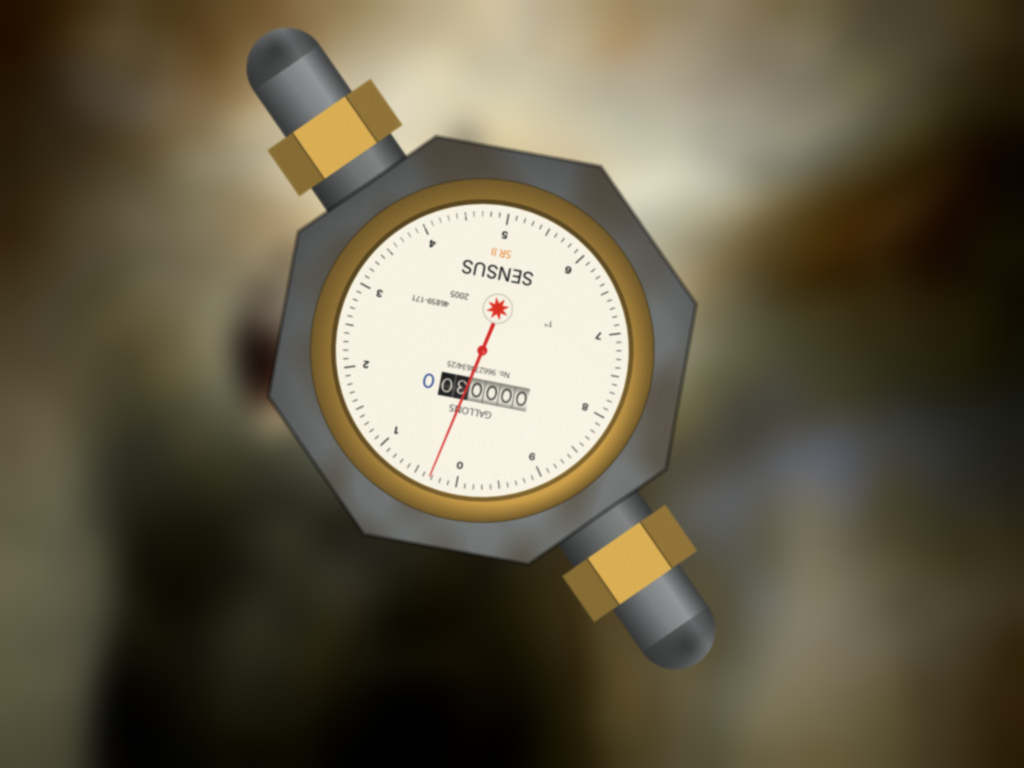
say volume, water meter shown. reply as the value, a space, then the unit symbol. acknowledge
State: 300.3 gal
